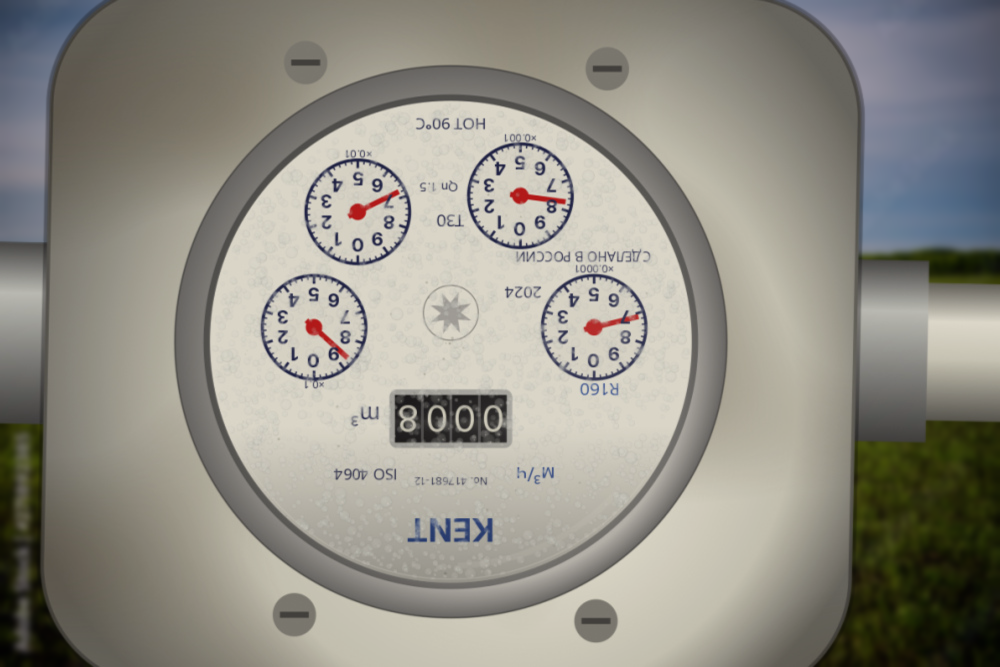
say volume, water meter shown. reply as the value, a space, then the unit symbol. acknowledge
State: 8.8677 m³
